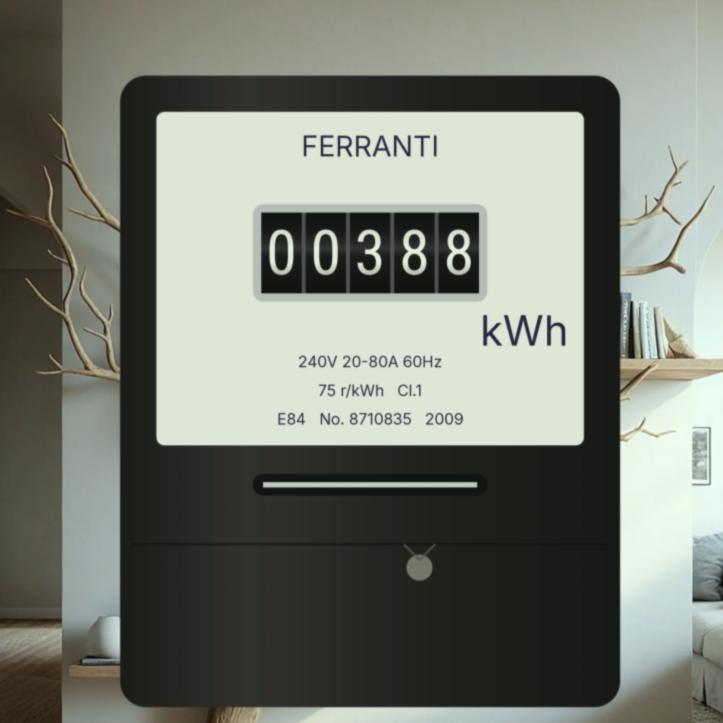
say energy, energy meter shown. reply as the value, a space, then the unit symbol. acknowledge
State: 388 kWh
